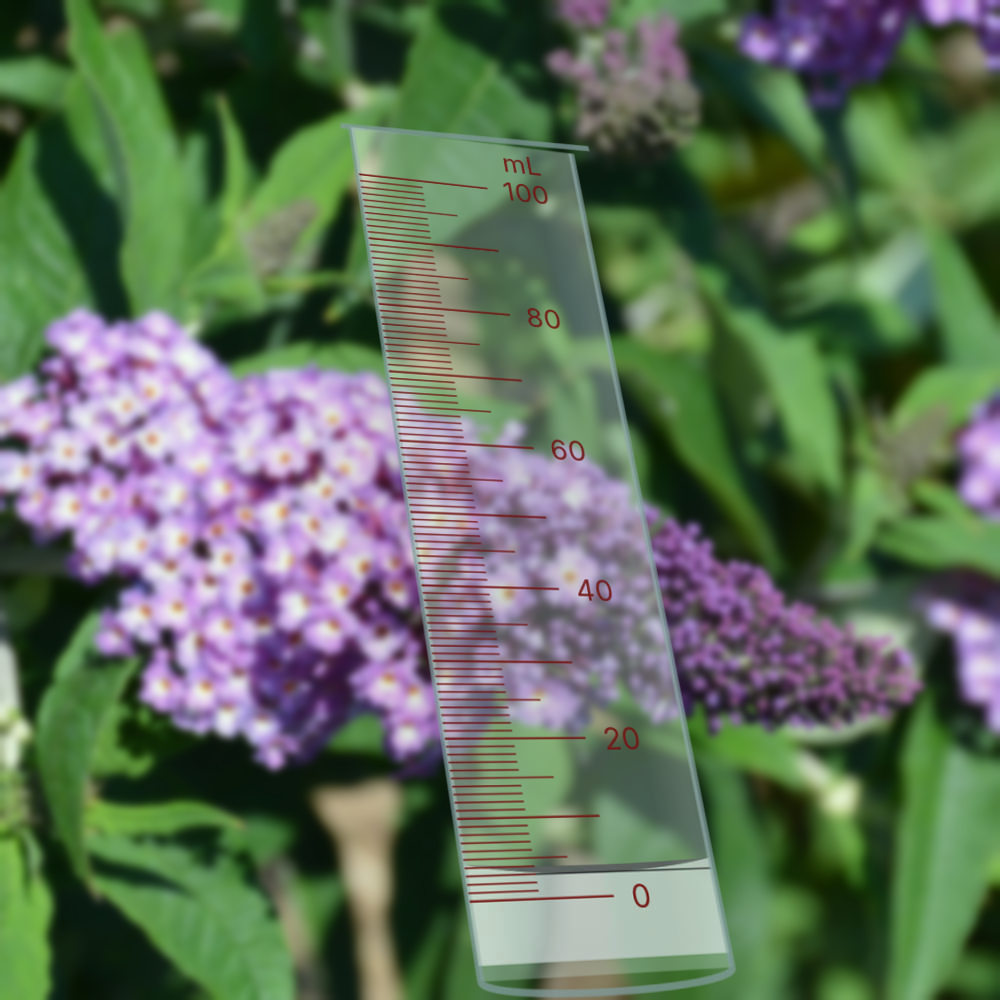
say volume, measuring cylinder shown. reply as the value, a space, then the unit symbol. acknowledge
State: 3 mL
